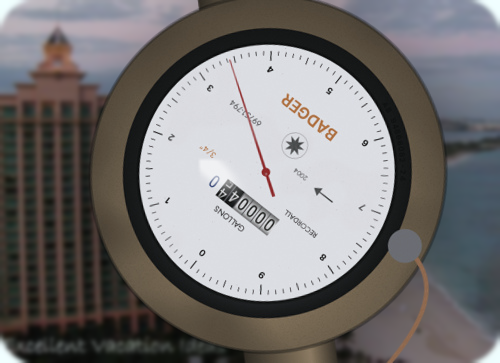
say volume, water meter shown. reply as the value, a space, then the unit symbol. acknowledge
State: 443.4 gal
